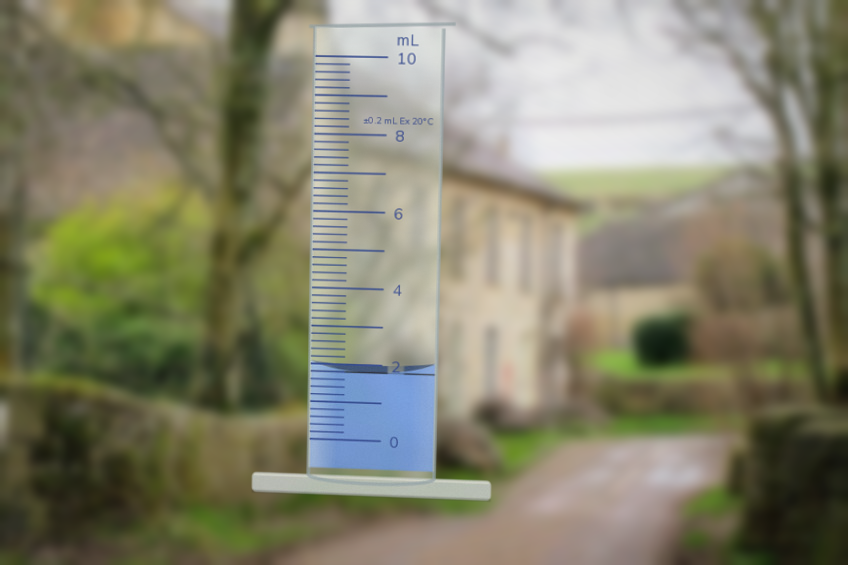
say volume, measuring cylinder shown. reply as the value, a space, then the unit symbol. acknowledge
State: 1.8 mL
